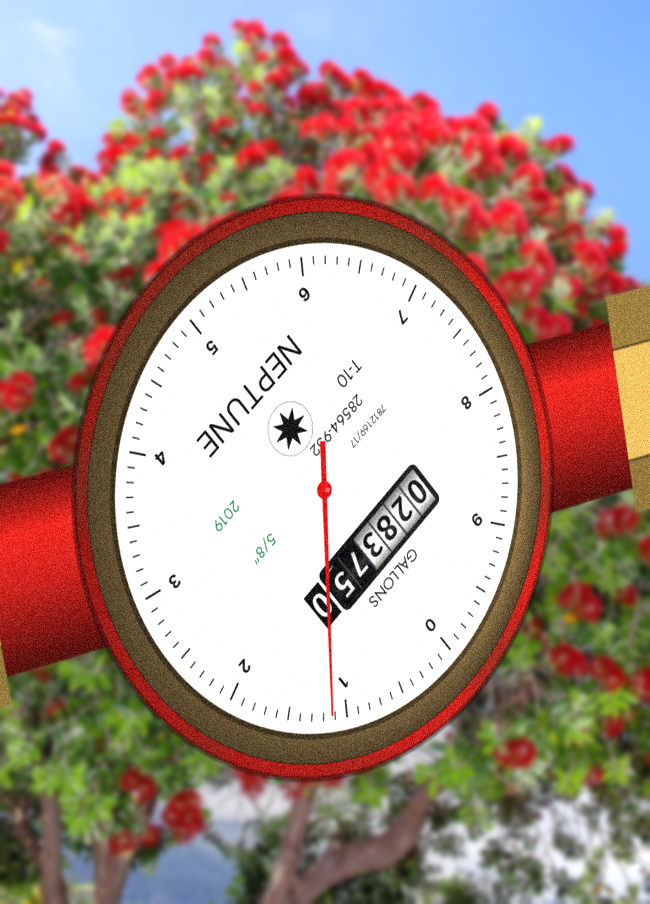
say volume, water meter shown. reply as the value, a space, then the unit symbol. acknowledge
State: 283751.1 gal
